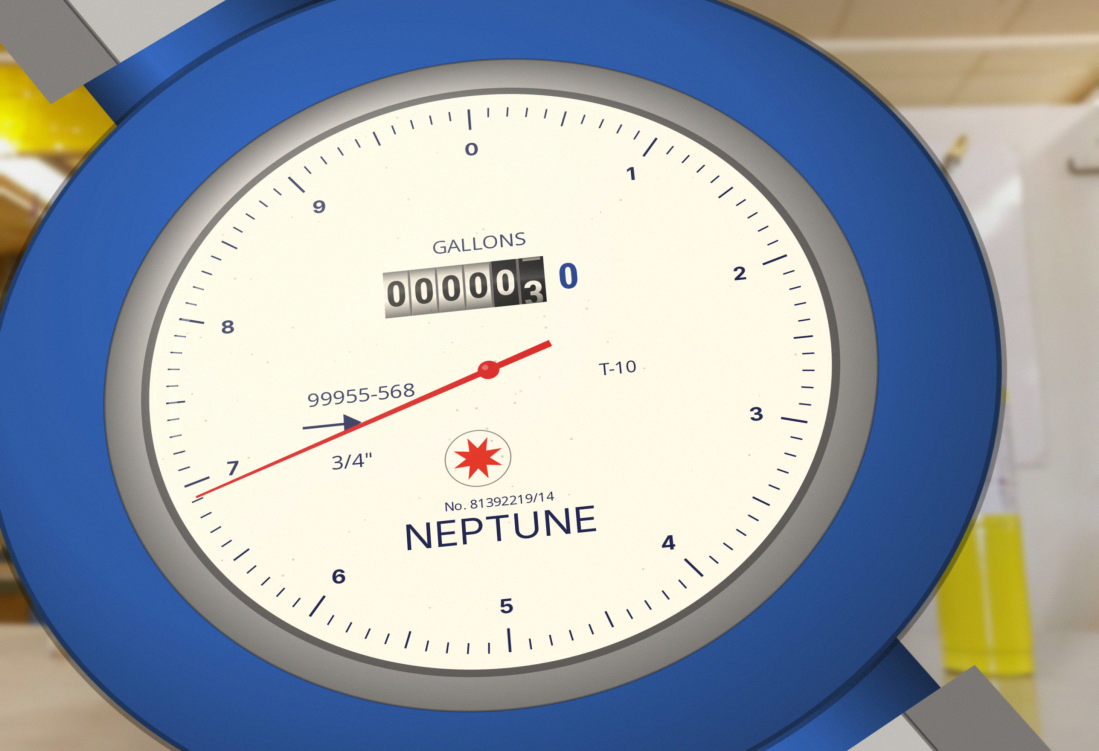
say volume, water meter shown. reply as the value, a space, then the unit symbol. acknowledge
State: 26.9 gal
